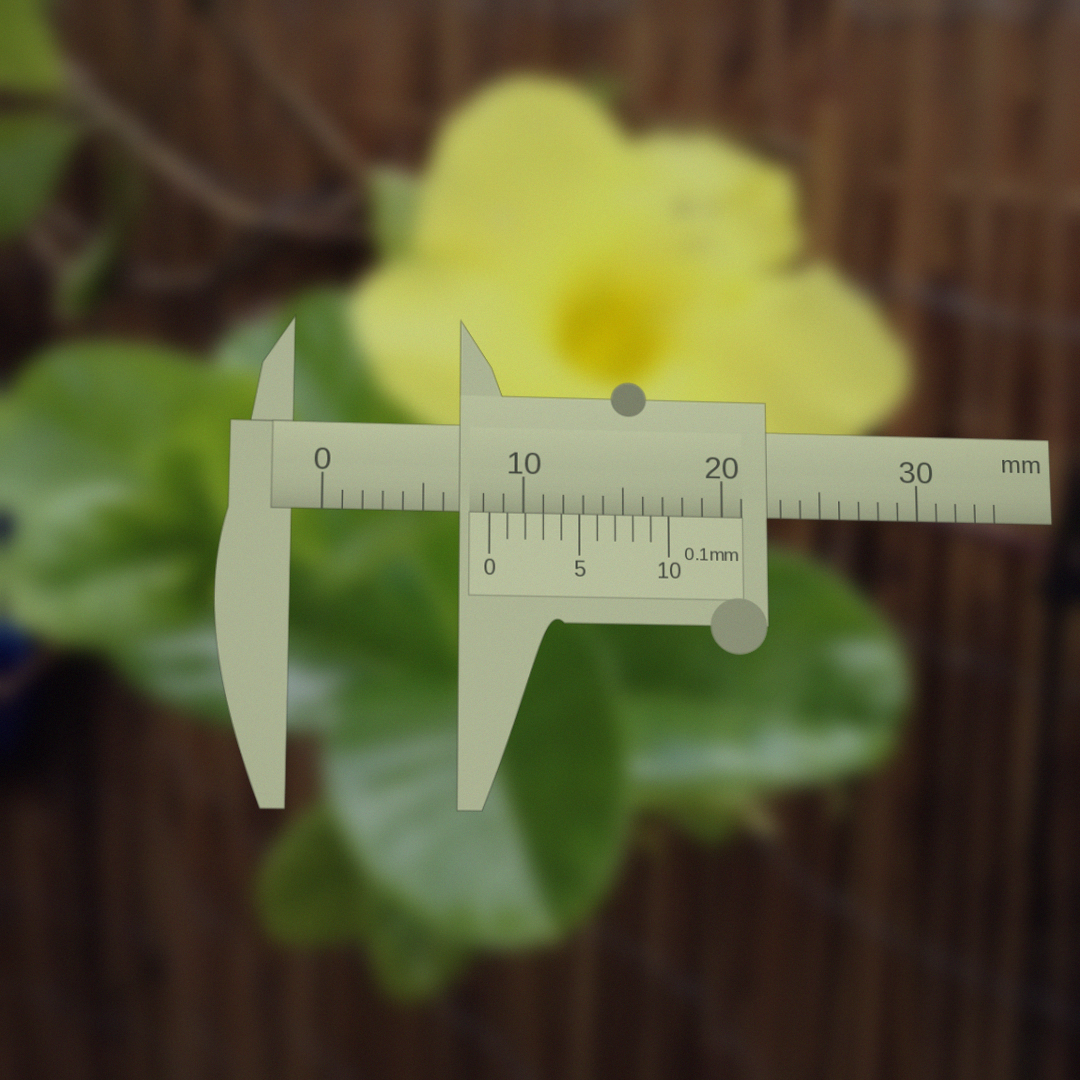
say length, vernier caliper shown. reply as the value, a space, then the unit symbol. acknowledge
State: 8.3 mm
